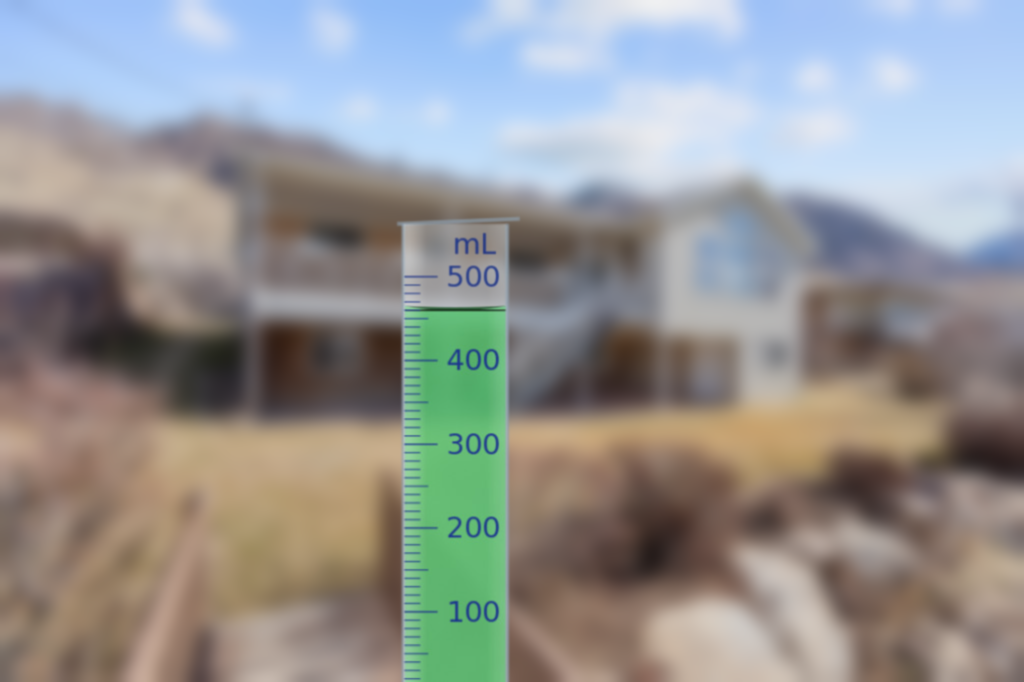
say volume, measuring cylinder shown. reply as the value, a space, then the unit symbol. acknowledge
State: 460 mL
